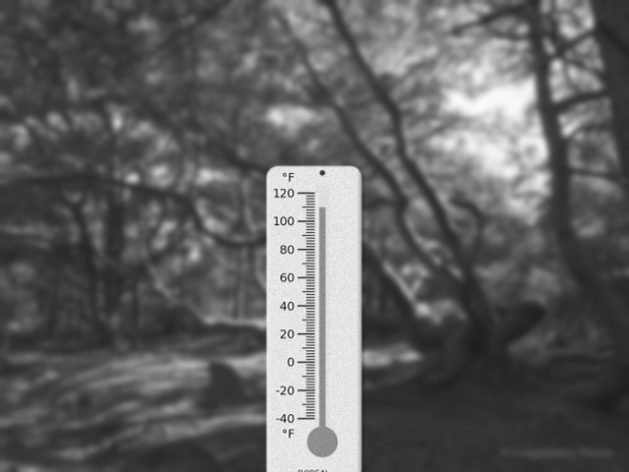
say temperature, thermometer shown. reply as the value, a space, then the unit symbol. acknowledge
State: 110 °F
